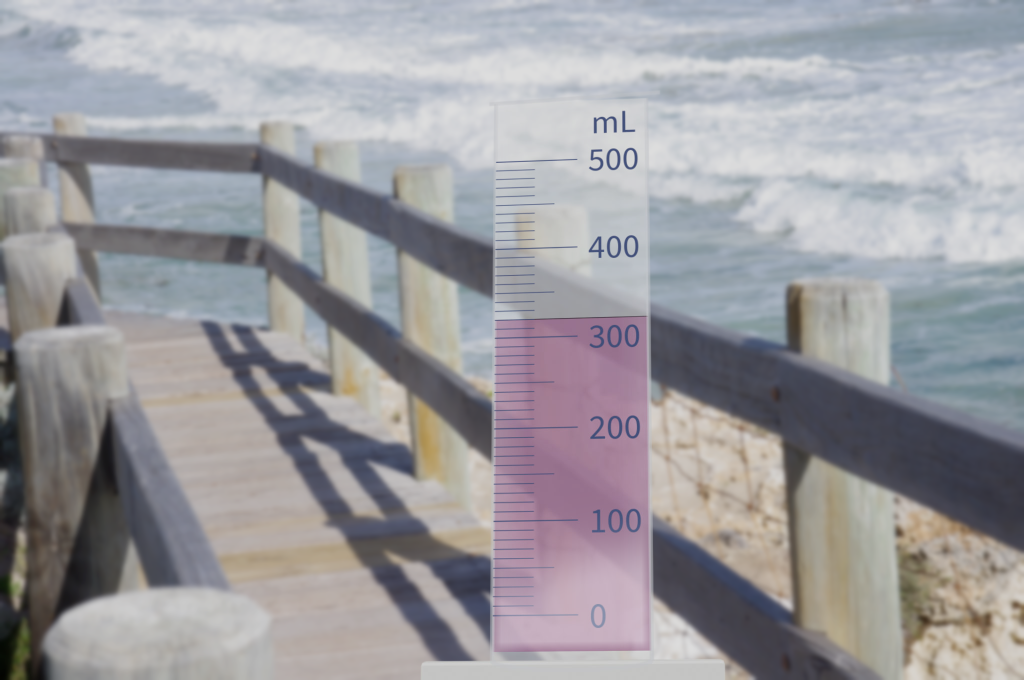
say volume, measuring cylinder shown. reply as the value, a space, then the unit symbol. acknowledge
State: 320 mL
